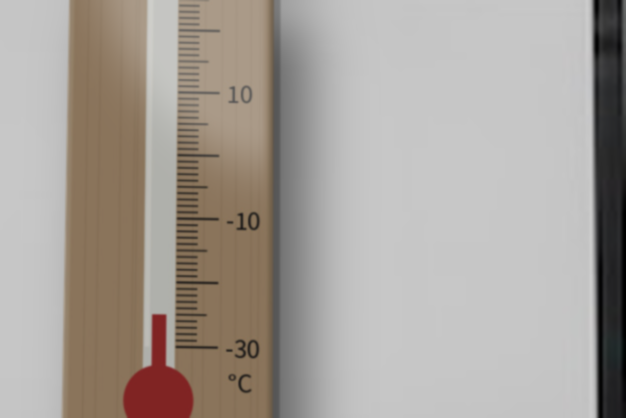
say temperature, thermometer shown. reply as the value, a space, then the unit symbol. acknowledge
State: -25 °C
